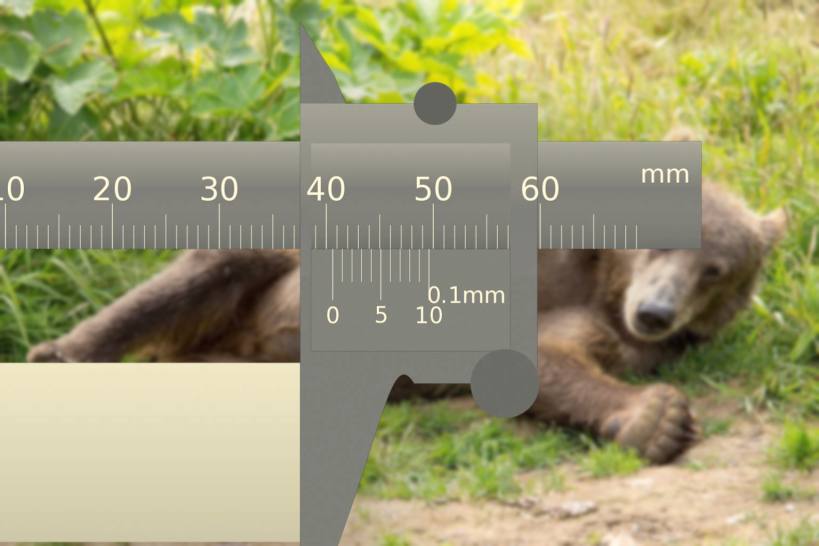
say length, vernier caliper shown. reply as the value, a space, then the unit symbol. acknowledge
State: 40.6 mm
